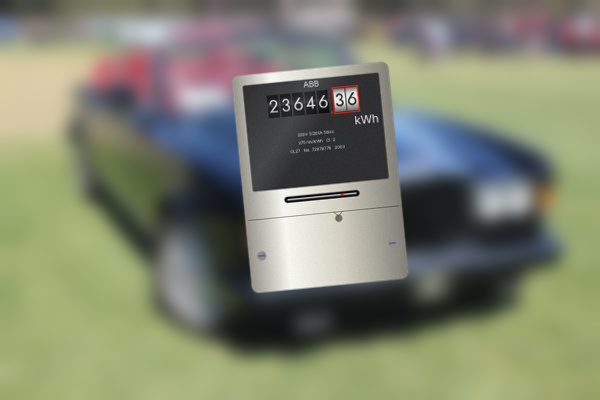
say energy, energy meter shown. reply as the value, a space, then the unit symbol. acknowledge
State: 23646.36 kWh
